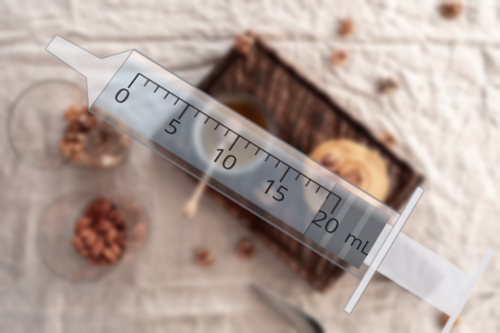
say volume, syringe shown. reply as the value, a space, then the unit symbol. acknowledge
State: 19 mL
